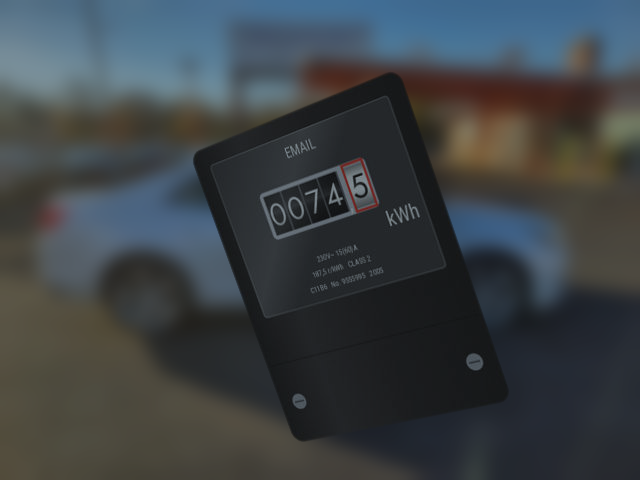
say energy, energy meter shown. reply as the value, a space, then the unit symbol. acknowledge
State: 74.5 kWh
